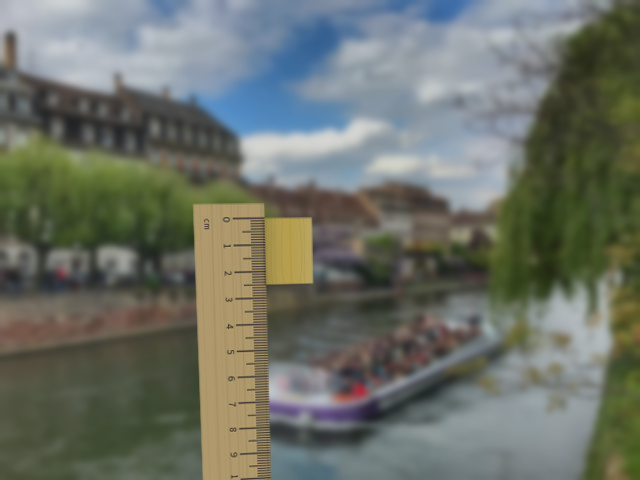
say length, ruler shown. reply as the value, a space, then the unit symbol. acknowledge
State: 2.5 cm
